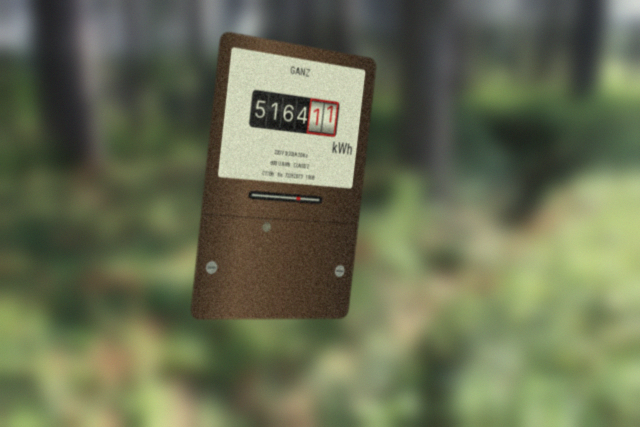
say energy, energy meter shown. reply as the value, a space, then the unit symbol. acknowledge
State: 5164.11 kWh
